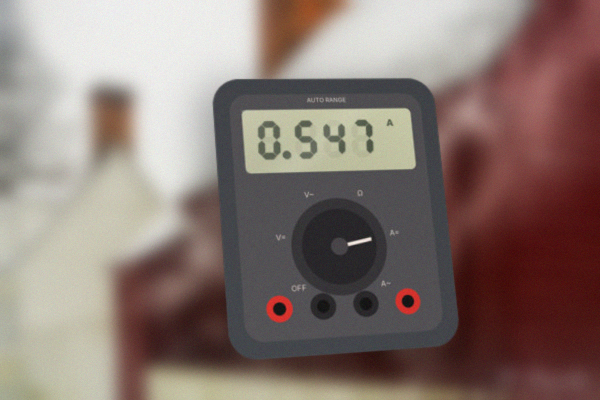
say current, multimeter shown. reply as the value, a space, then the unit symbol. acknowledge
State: 0.547 A
